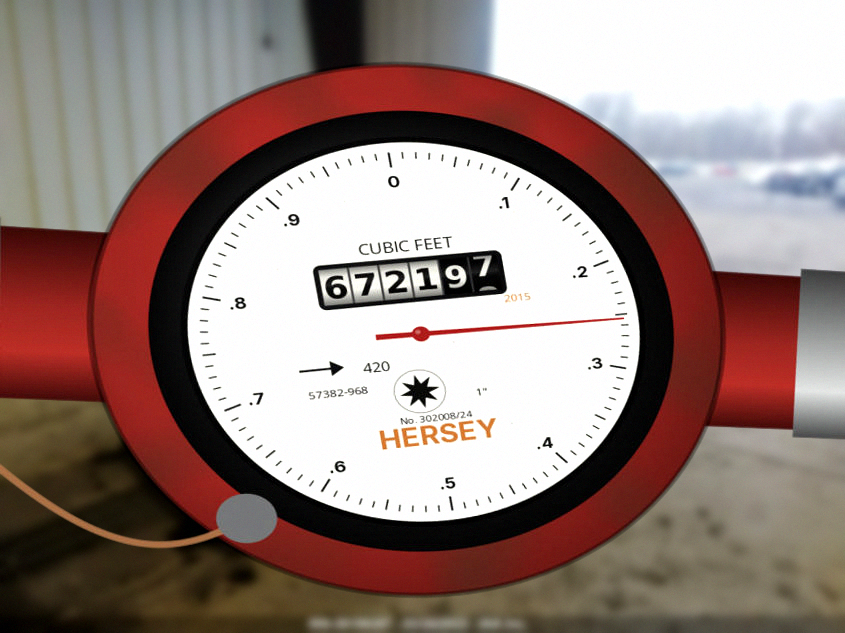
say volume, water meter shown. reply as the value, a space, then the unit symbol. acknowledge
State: 672197.25 ft³
